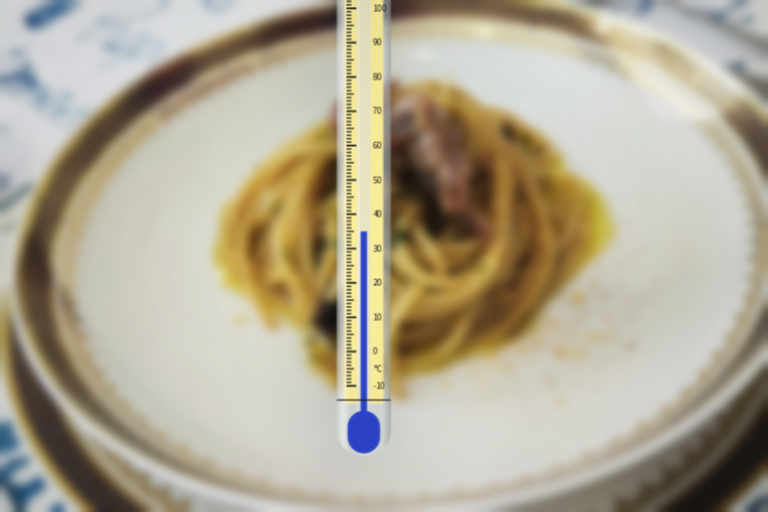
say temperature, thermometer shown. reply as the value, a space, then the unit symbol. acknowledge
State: 35 °C
